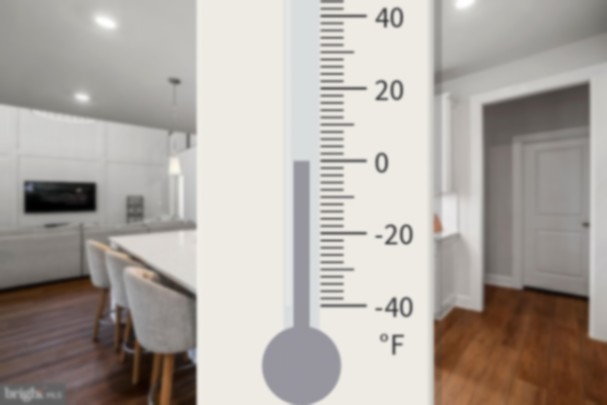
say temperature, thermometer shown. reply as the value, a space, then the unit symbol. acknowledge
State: 0 °F
